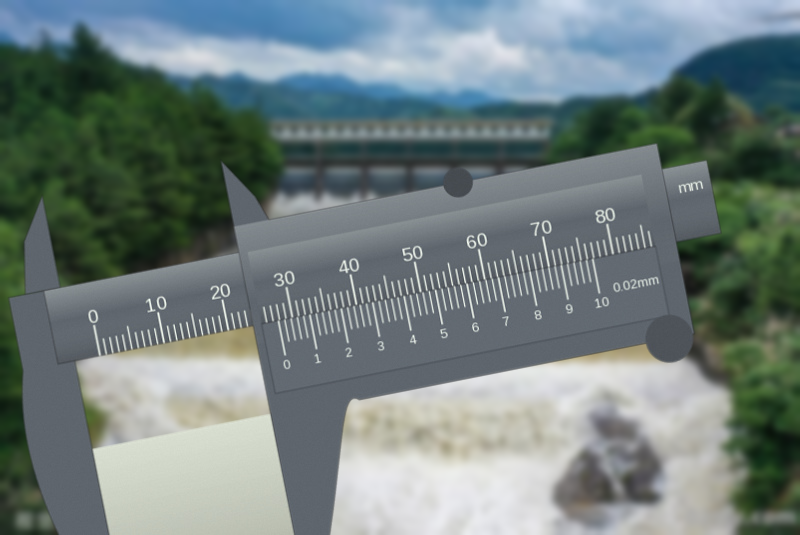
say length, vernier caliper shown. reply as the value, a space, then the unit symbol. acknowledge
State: 27.8 mm
